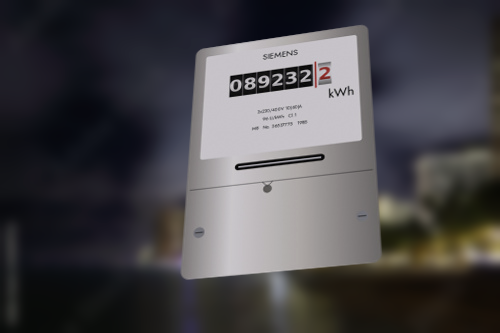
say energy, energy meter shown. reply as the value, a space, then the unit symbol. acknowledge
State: 89232.2 kWh
